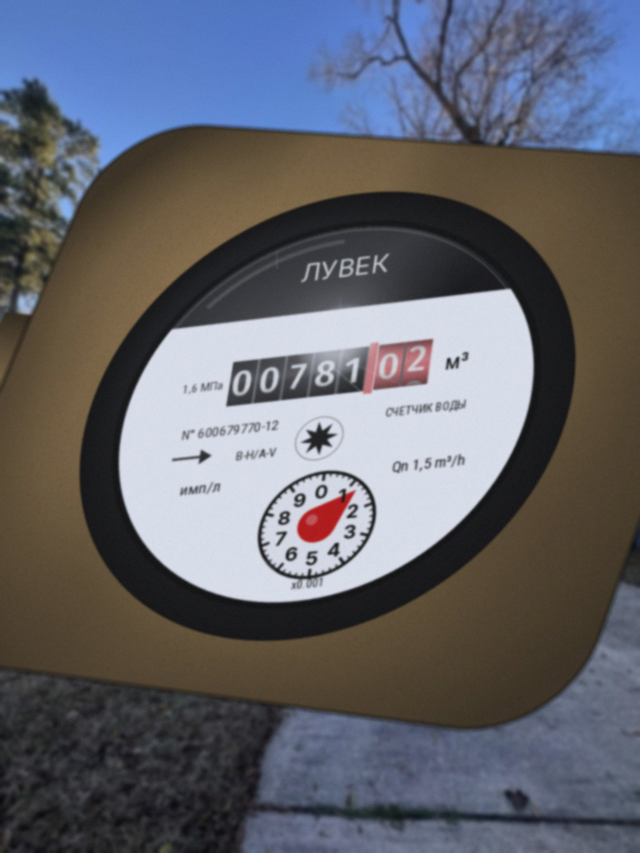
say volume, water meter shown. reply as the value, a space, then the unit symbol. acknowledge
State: 781.021 m³
